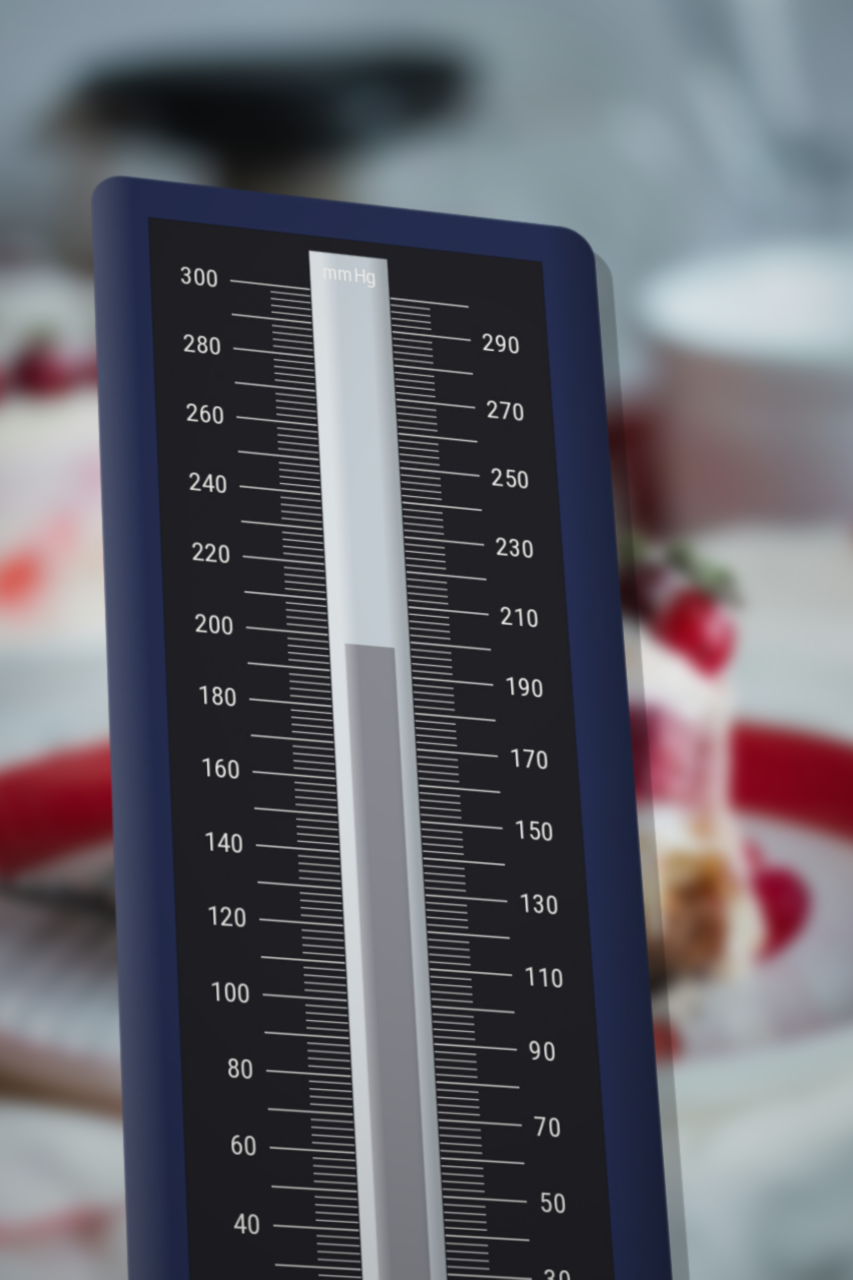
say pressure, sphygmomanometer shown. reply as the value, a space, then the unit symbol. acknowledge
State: 198 mmHg
